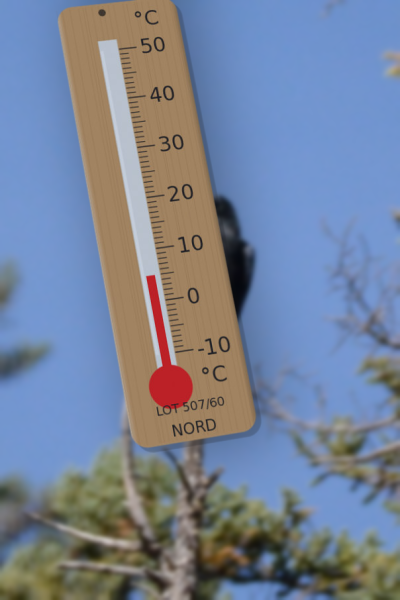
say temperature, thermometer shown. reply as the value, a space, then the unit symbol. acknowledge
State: 5 °C
